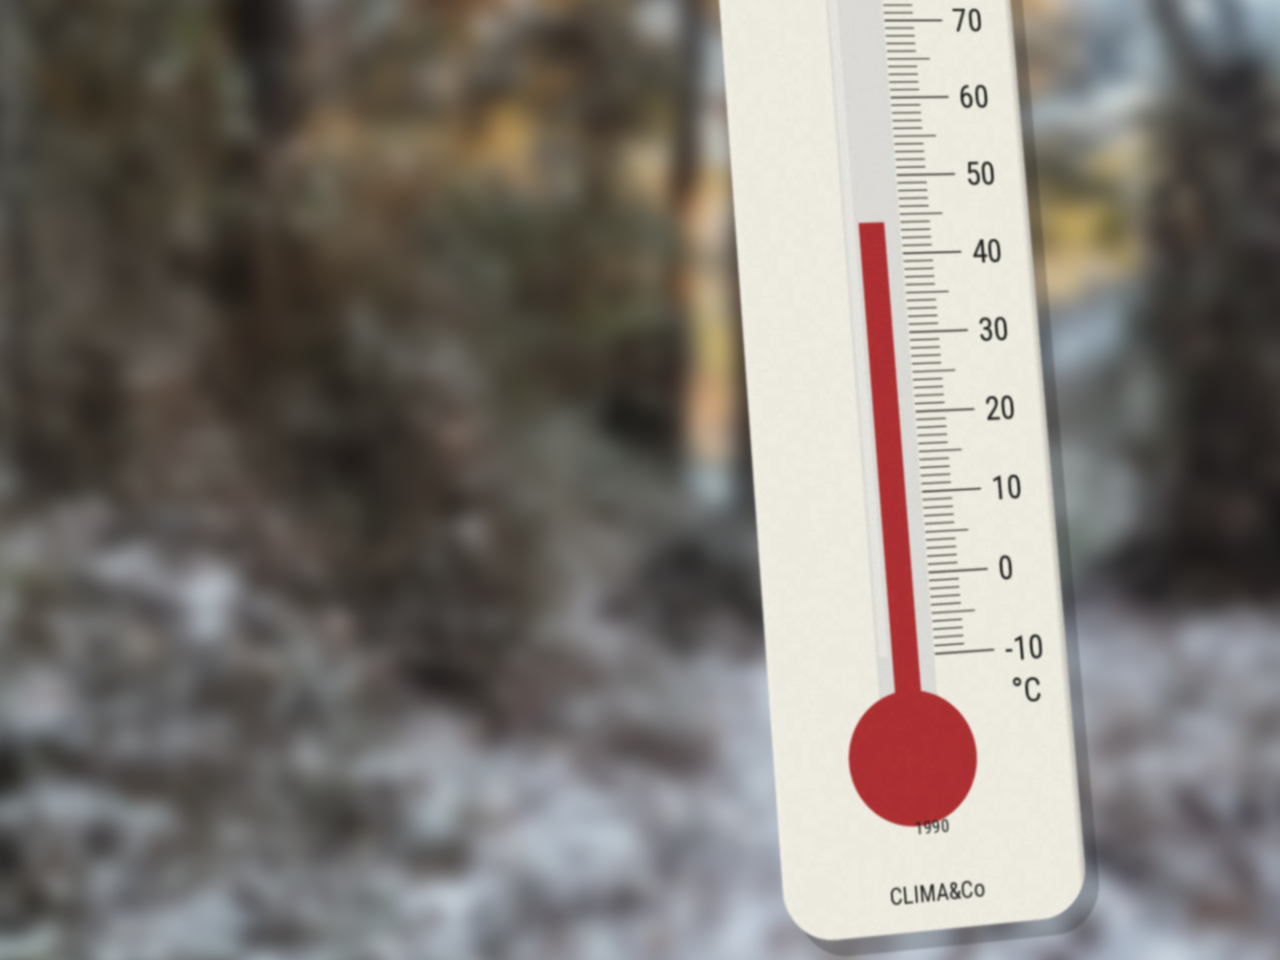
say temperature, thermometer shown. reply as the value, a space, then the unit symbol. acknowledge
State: 44 °C
